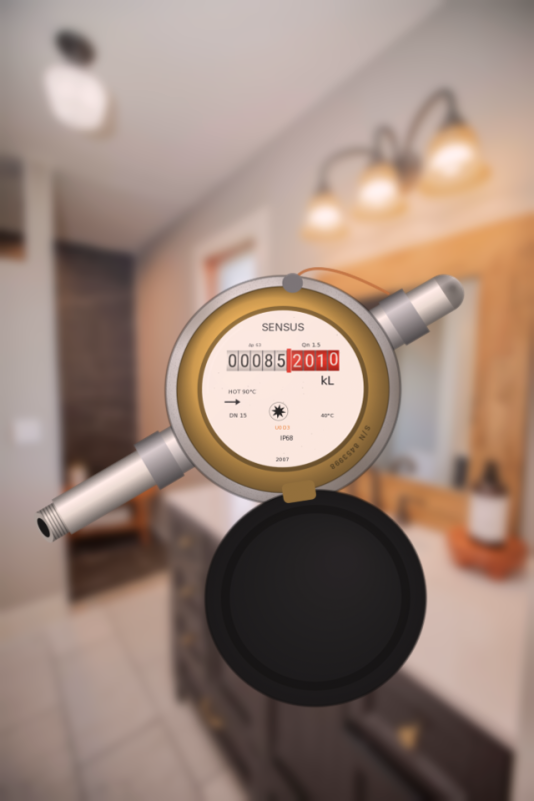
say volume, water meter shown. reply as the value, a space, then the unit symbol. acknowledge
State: 85.2010 kL
